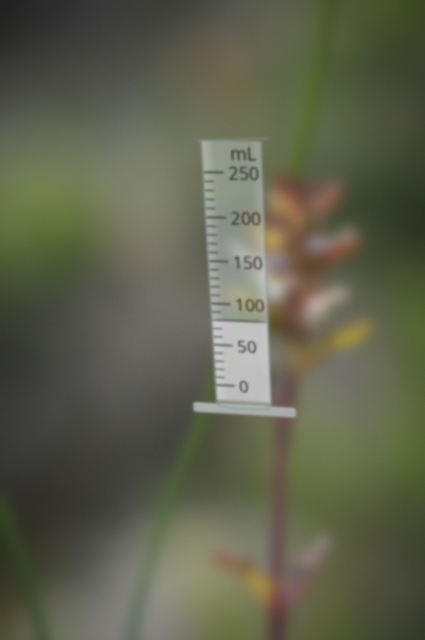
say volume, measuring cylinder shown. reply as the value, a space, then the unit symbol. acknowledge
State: 80 mL
